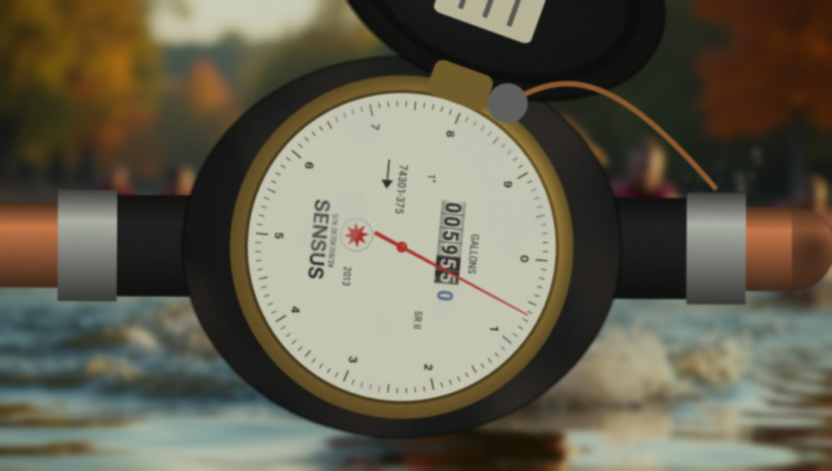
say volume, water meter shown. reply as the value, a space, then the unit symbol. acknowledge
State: 59550.6 gal
